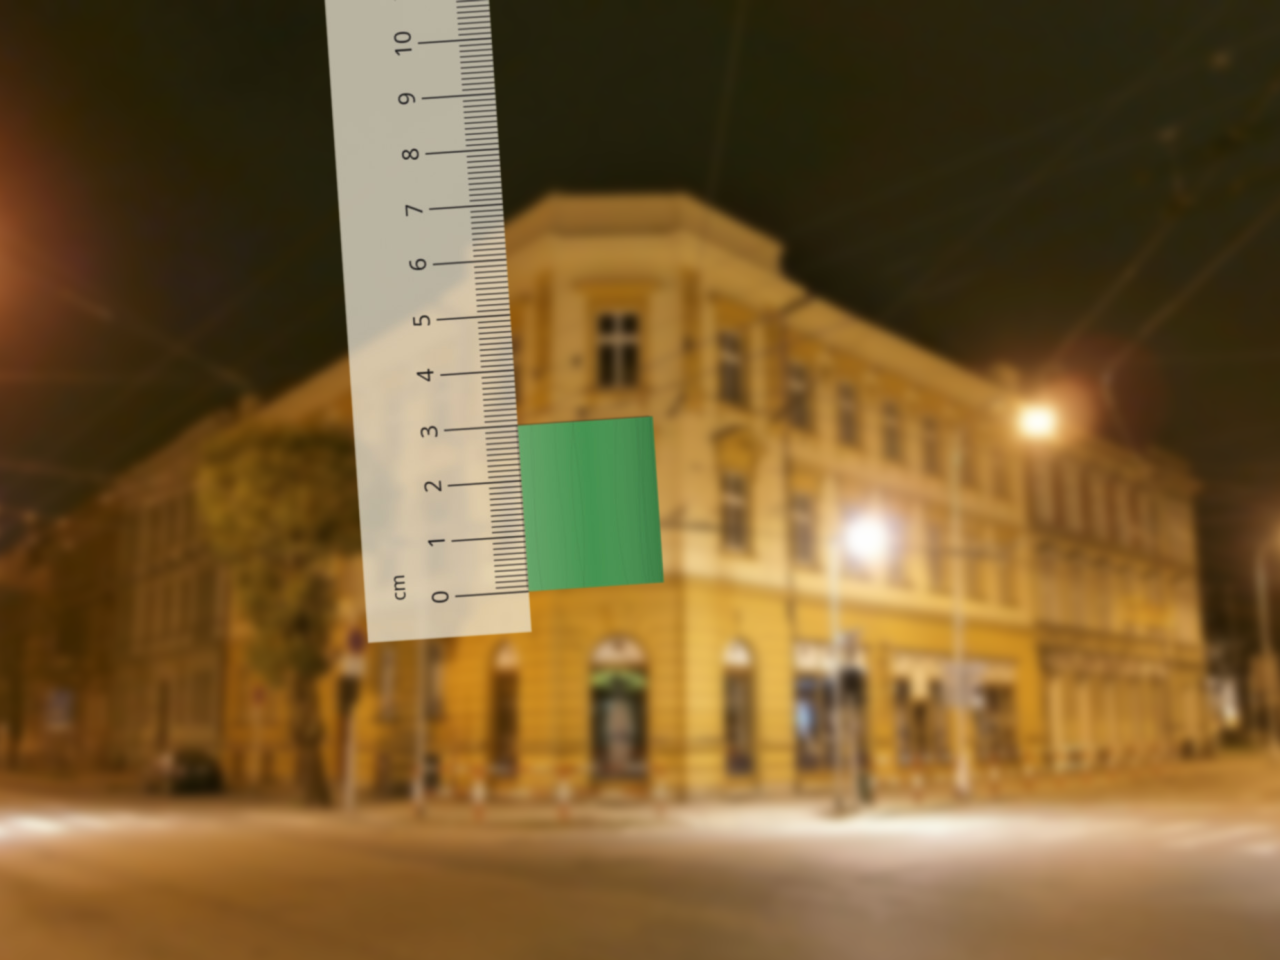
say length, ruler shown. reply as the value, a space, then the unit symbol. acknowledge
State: 3 cm
